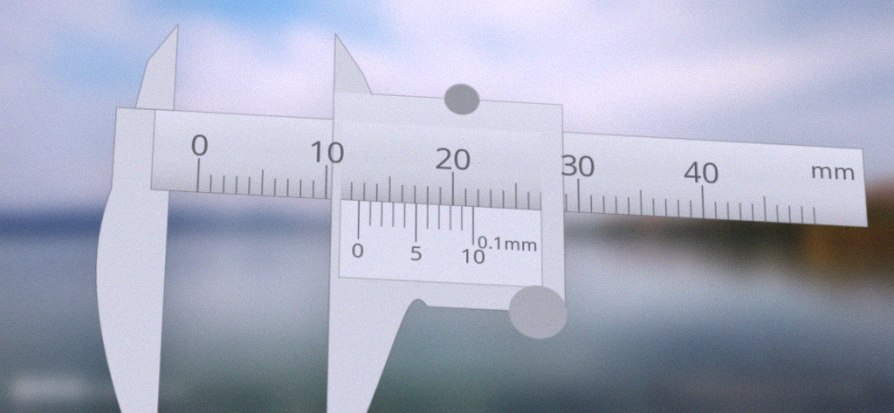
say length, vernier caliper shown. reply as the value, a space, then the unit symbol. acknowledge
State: 12.6 mm
